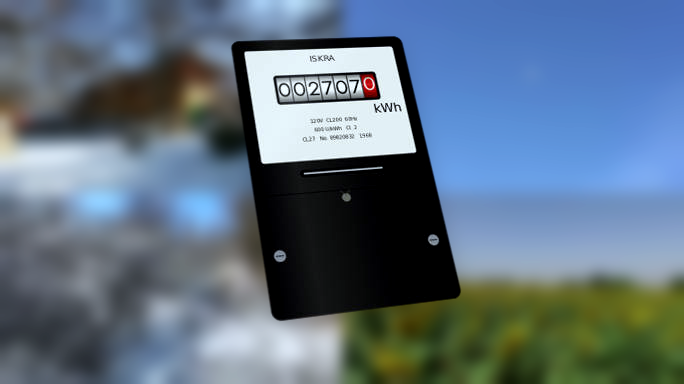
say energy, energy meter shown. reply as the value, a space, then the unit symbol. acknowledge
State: 2707.0 kWh
